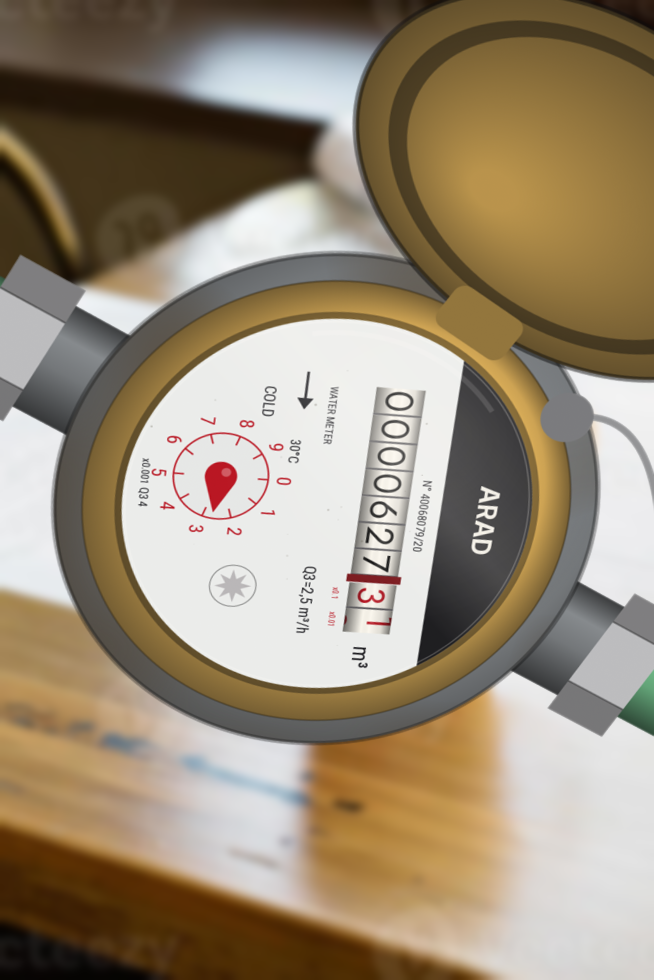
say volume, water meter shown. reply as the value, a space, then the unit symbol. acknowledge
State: 627.312 m³
